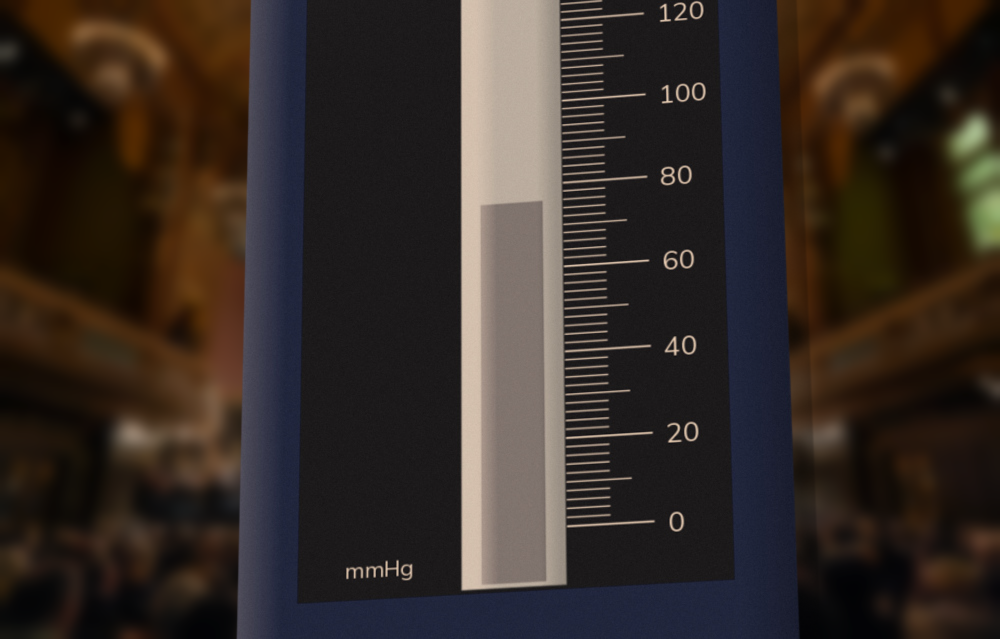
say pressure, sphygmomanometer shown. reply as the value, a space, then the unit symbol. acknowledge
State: 76 mmHg
